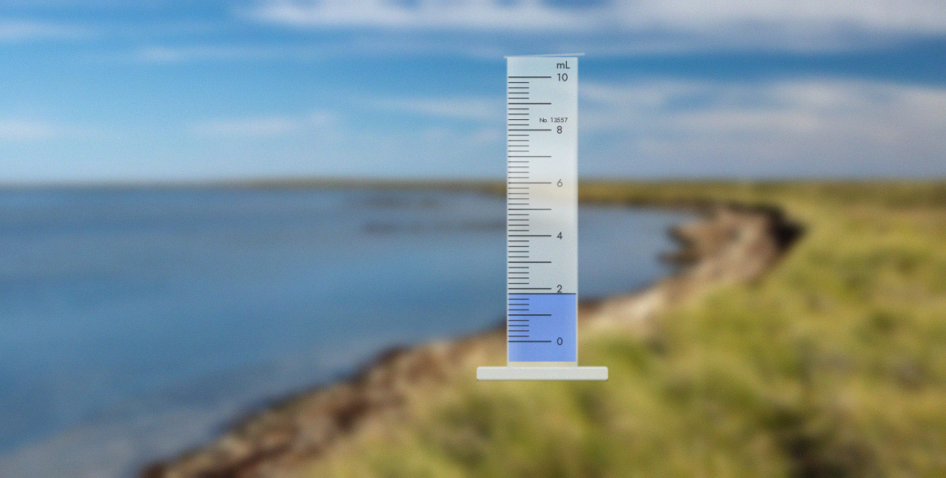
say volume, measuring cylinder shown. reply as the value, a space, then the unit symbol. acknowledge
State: 1.8 mL
